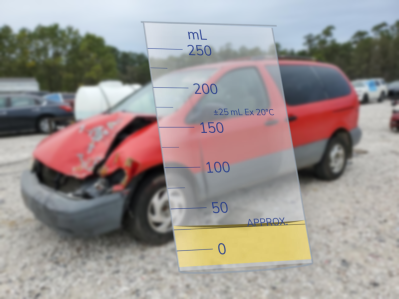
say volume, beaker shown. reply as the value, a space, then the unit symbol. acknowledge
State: 25 mL
